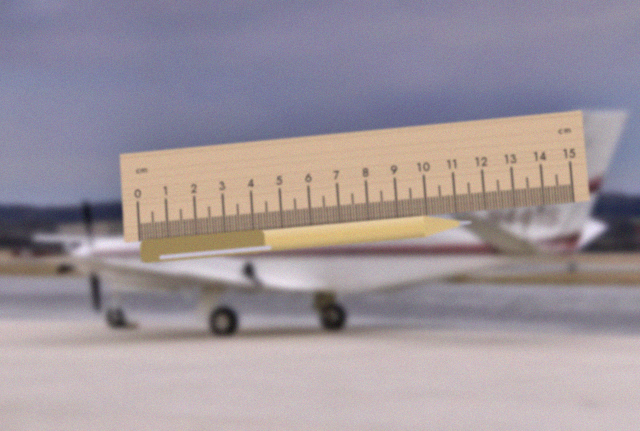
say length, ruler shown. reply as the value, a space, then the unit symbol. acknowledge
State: 11.5 cm
